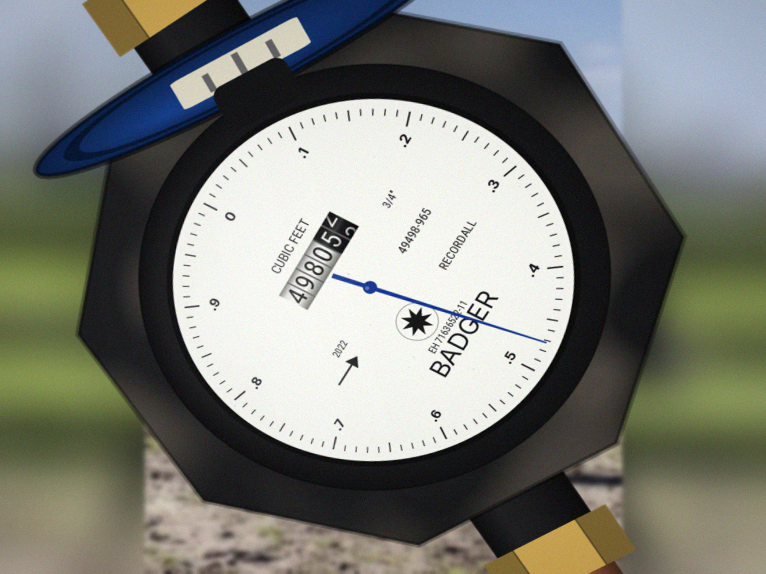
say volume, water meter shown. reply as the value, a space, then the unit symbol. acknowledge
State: 498052.47 ft³
